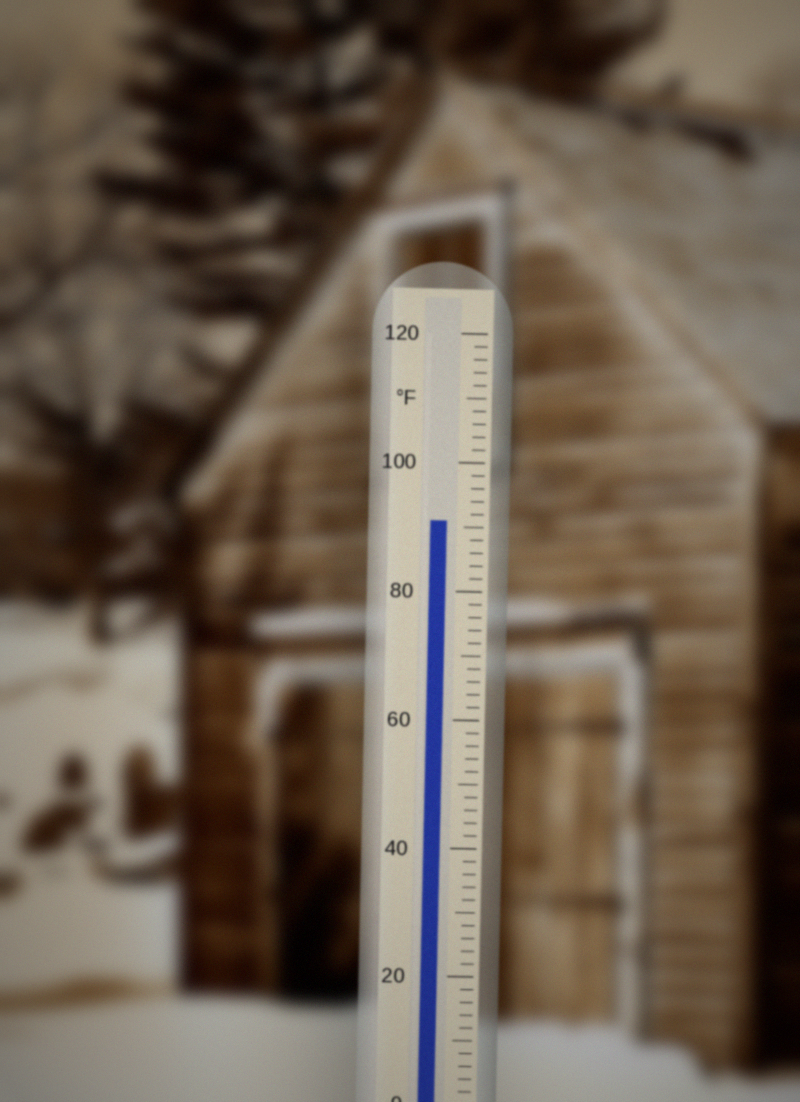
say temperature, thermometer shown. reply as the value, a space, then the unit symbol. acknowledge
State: 91 °F
